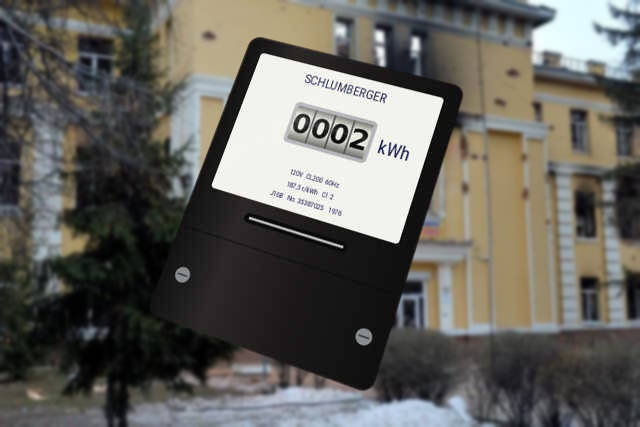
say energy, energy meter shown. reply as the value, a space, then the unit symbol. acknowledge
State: 2 kWh
